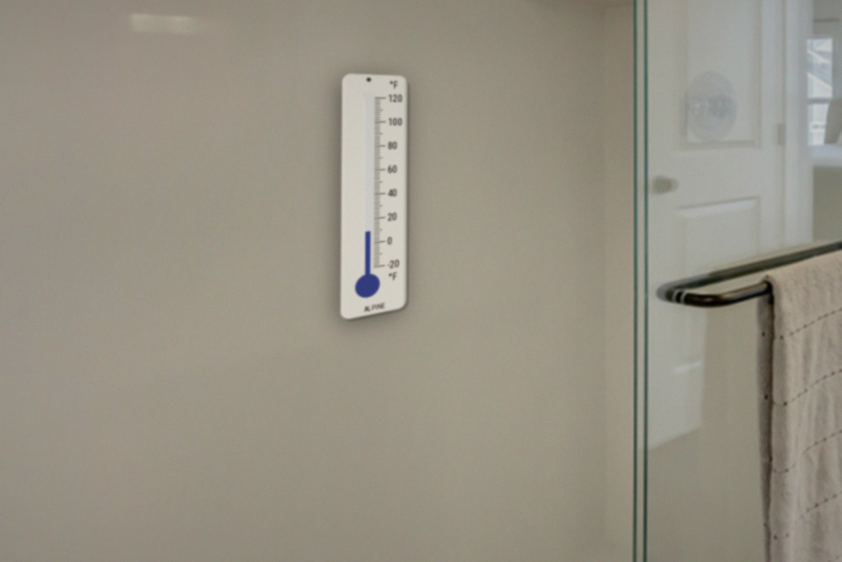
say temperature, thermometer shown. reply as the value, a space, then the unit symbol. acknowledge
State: 10 °F
